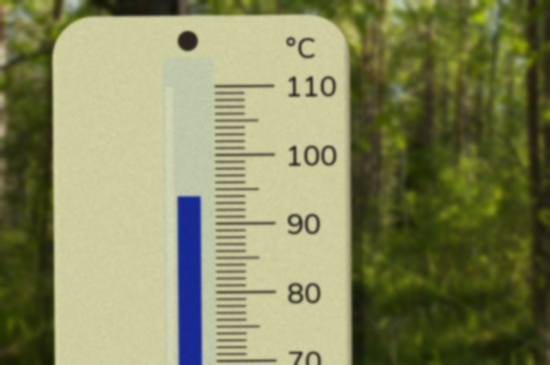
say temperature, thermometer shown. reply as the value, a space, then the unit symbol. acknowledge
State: 94 °C
